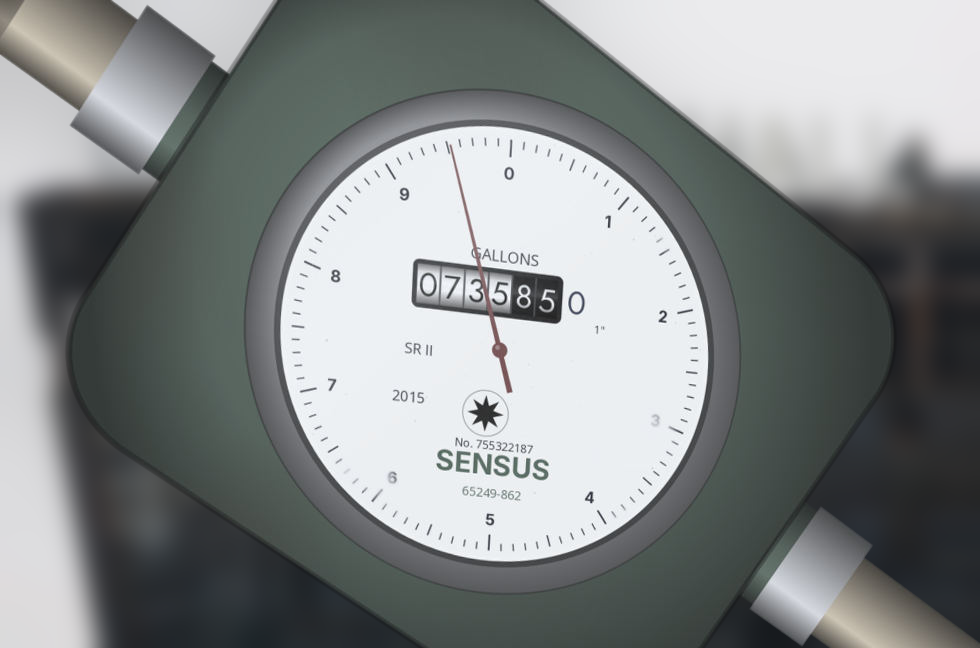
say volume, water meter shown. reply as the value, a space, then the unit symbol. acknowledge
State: 735849.5 gal
